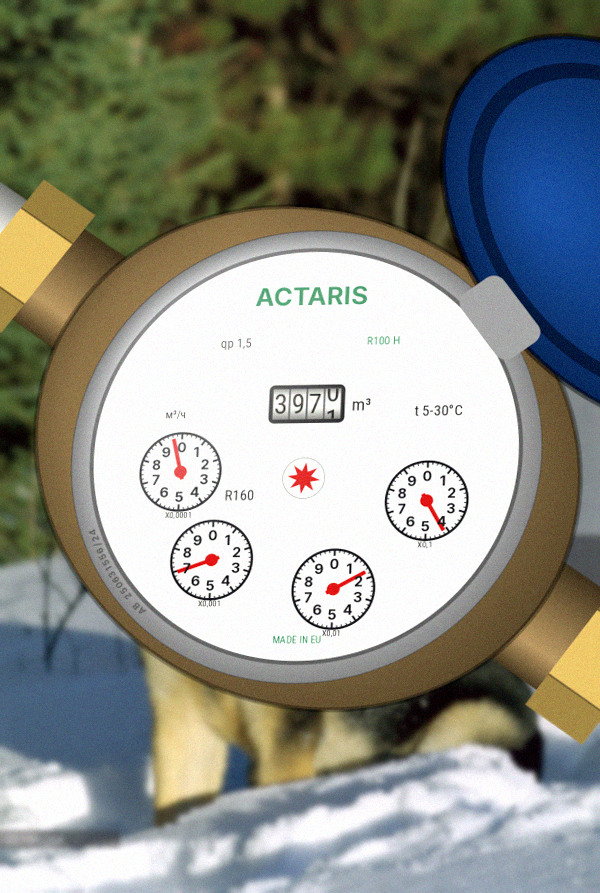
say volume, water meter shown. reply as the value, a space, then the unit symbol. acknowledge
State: 3970.4169 m³
